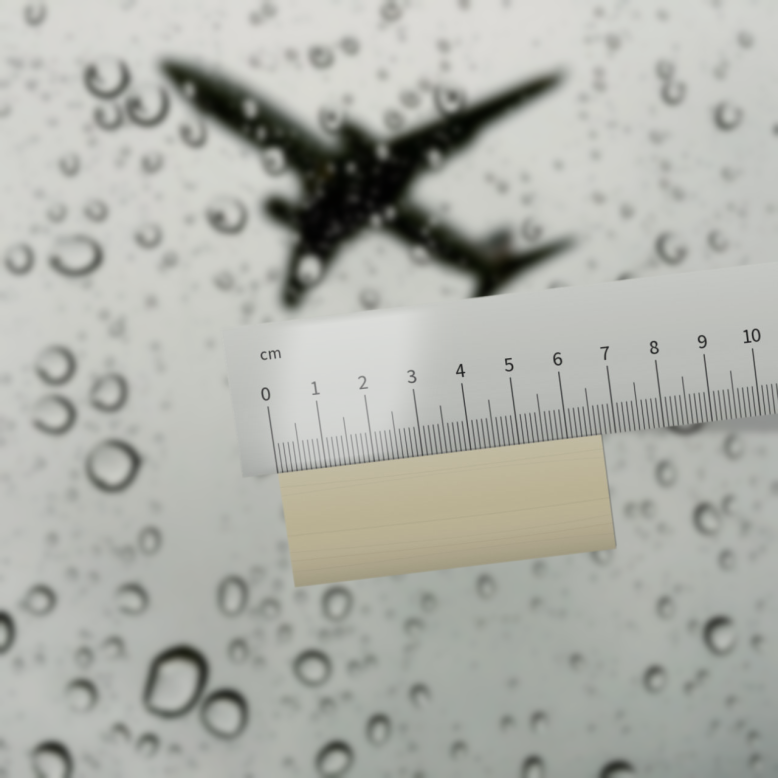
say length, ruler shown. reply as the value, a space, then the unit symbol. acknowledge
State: 6.7 cm
